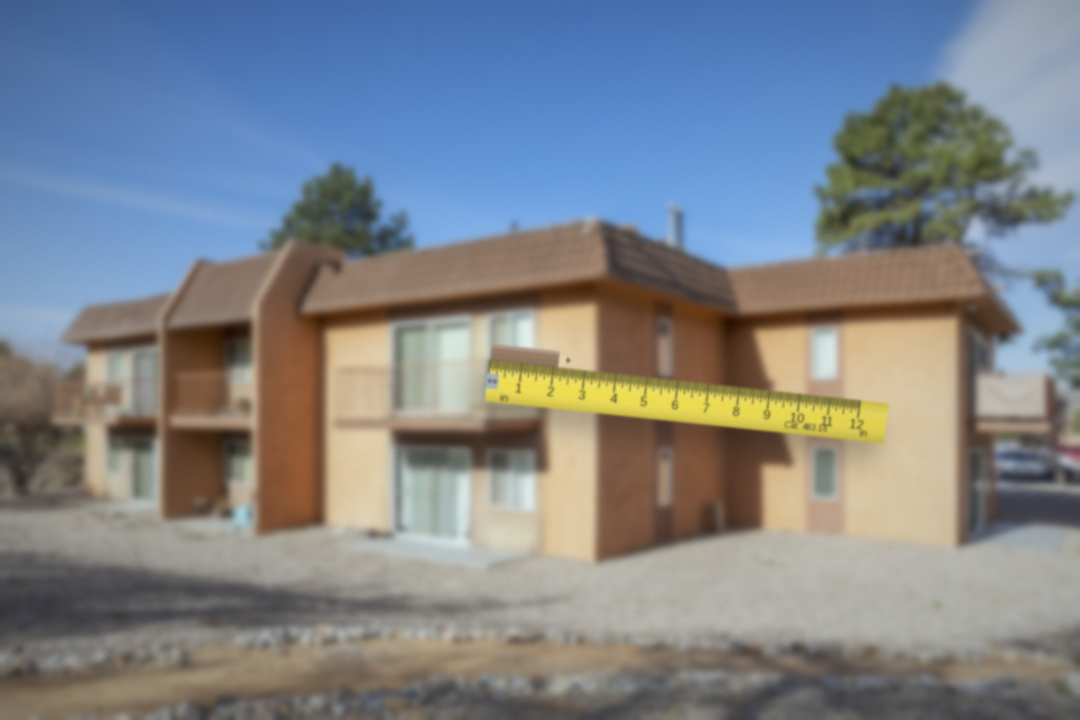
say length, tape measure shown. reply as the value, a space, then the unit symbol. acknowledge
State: 2.5 in
